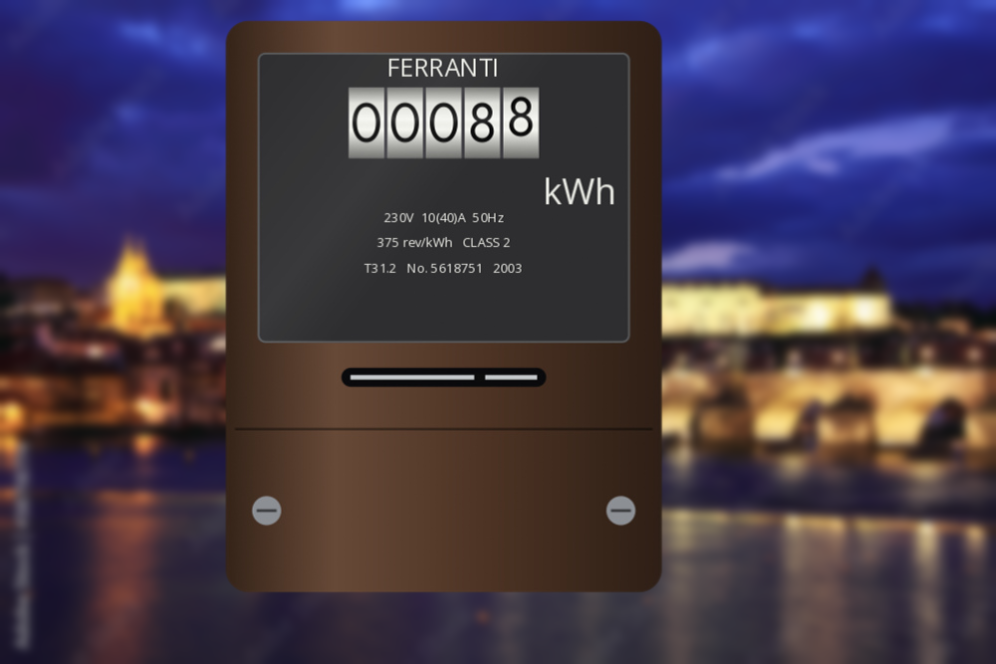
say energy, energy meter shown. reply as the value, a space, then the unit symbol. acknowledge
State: 88 kWh
